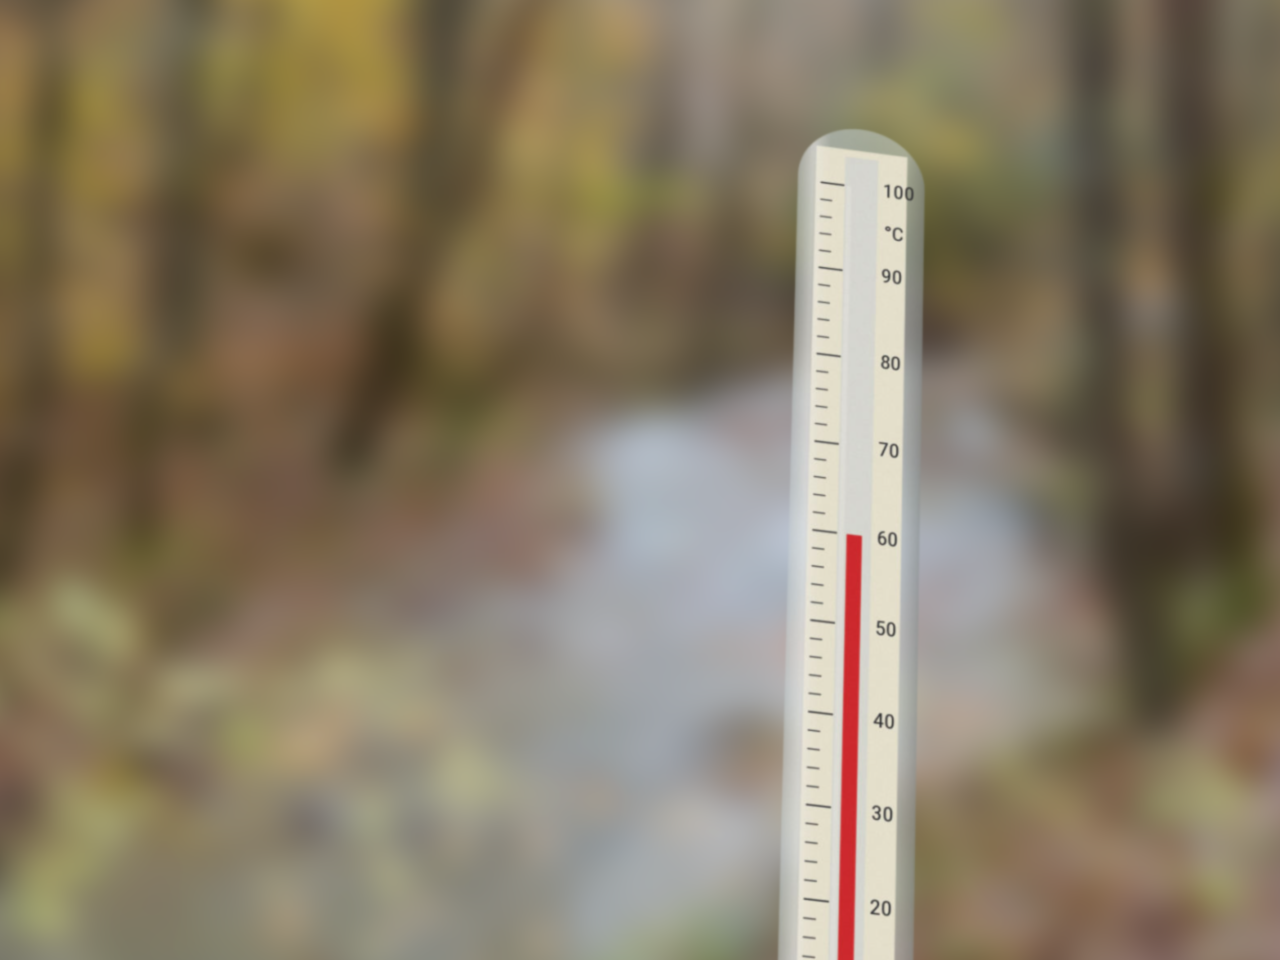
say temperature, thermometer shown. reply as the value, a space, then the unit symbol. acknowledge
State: 60 °C
